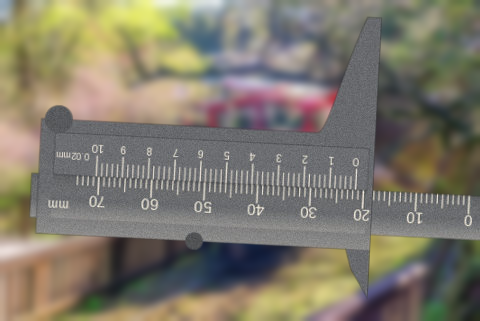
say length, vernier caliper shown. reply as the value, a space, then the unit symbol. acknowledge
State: 21.5 mm
